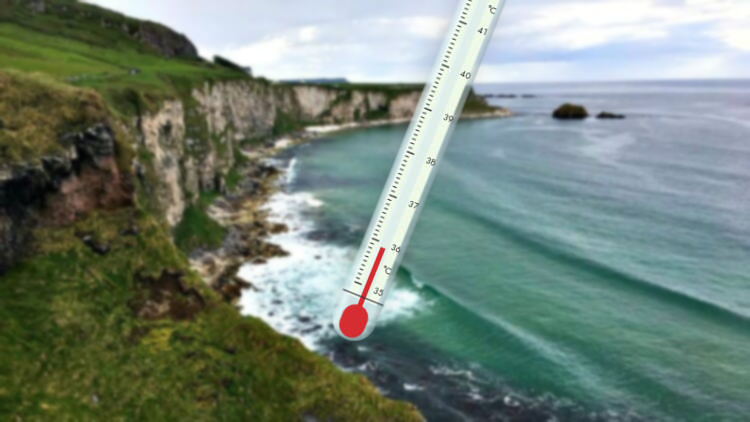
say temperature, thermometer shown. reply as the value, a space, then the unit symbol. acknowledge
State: 35.9 °C
